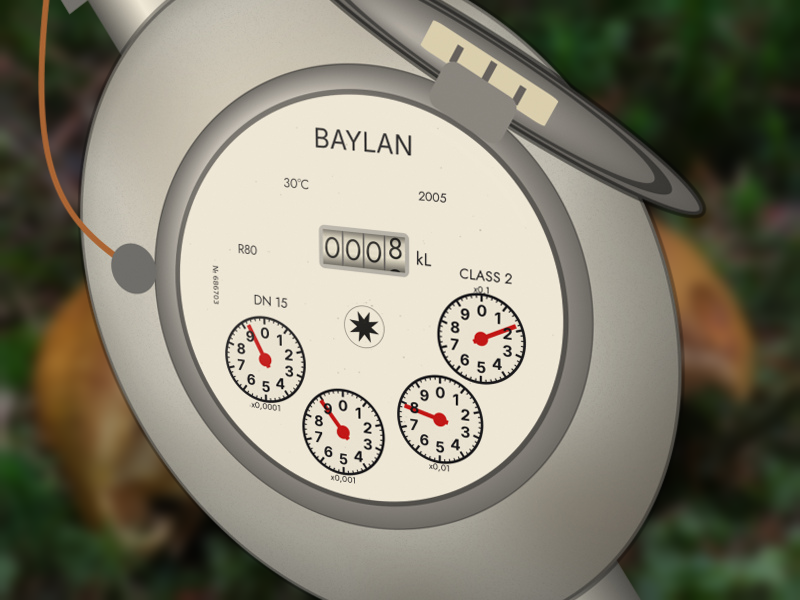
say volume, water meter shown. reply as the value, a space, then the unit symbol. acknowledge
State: 8.1789 kL
